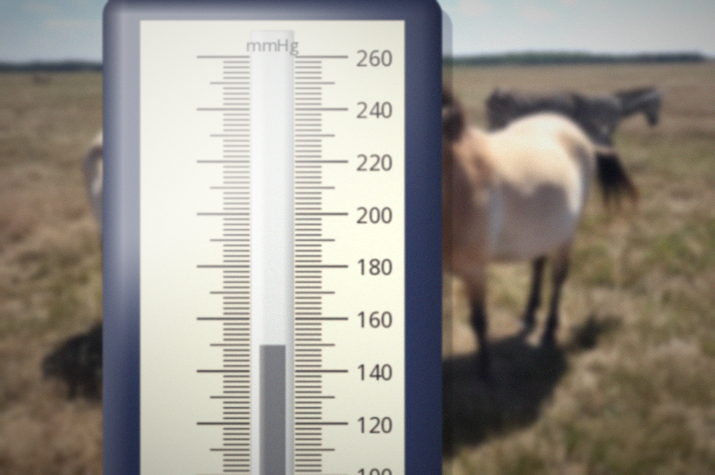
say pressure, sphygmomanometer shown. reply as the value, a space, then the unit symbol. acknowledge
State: 150 mmHg
